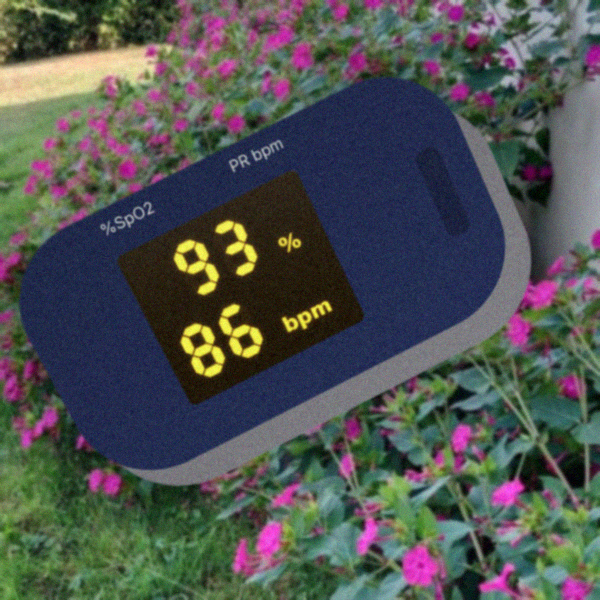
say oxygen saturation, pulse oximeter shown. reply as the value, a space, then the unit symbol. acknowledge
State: 93 %
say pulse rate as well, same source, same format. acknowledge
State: 86 bpm
